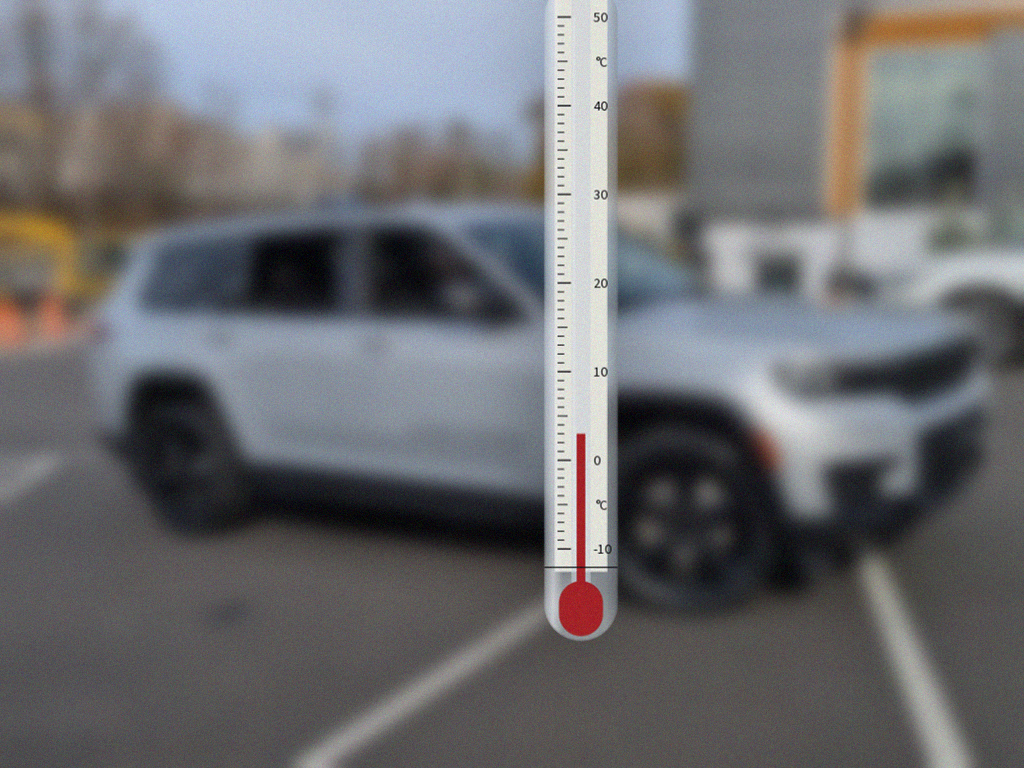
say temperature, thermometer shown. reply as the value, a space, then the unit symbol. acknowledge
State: 3 °C
